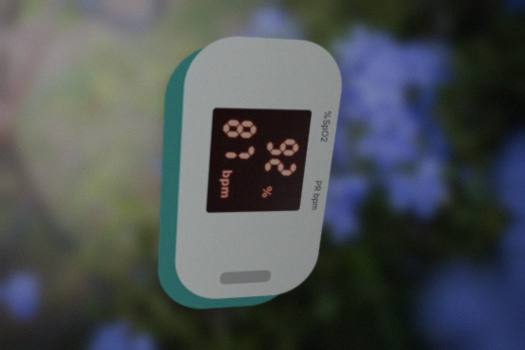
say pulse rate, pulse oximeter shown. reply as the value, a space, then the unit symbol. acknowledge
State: 87 bpm
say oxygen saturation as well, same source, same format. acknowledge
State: 92 %
